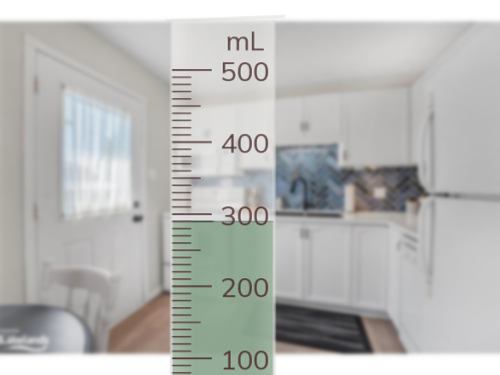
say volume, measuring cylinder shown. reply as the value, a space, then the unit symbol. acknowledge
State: 290 mL
